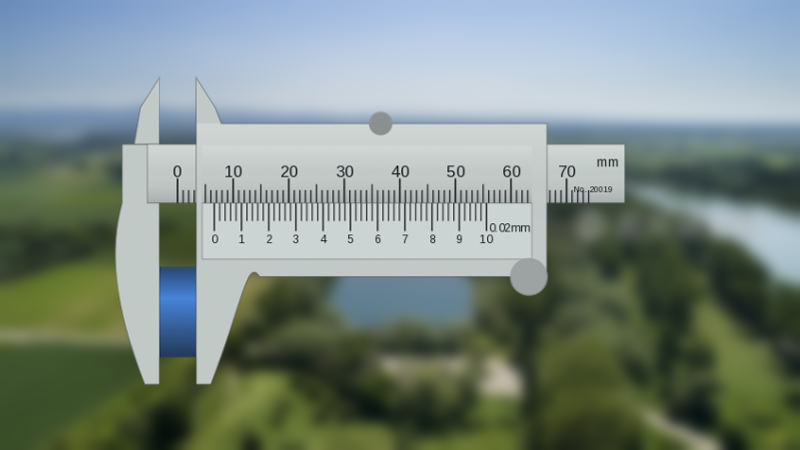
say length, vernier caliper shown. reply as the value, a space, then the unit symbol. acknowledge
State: 6.6 mm
